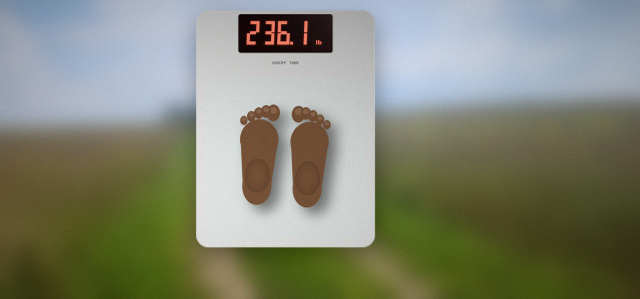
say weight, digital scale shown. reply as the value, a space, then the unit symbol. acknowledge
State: 236.1 lb
